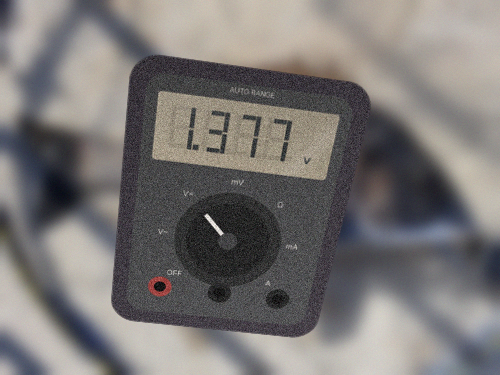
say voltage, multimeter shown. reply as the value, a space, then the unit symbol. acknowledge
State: 1.377 V
